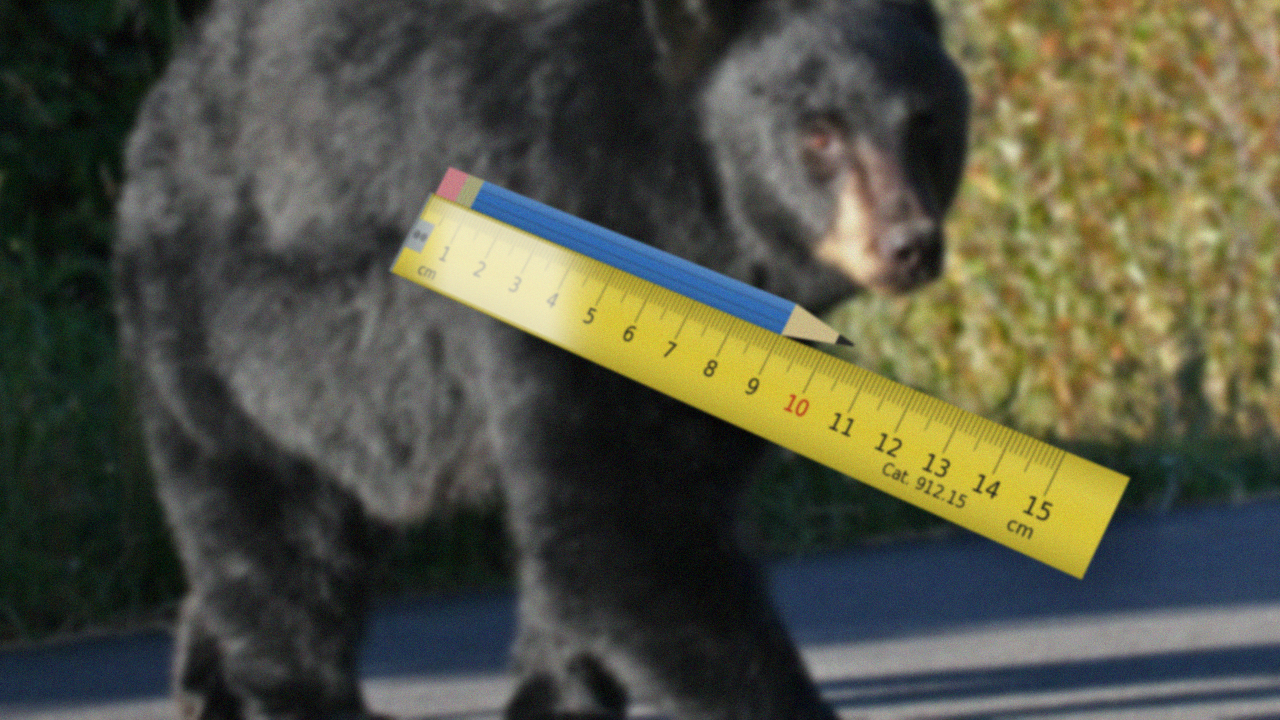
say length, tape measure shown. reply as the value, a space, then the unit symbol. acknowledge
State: 10.5 cm
